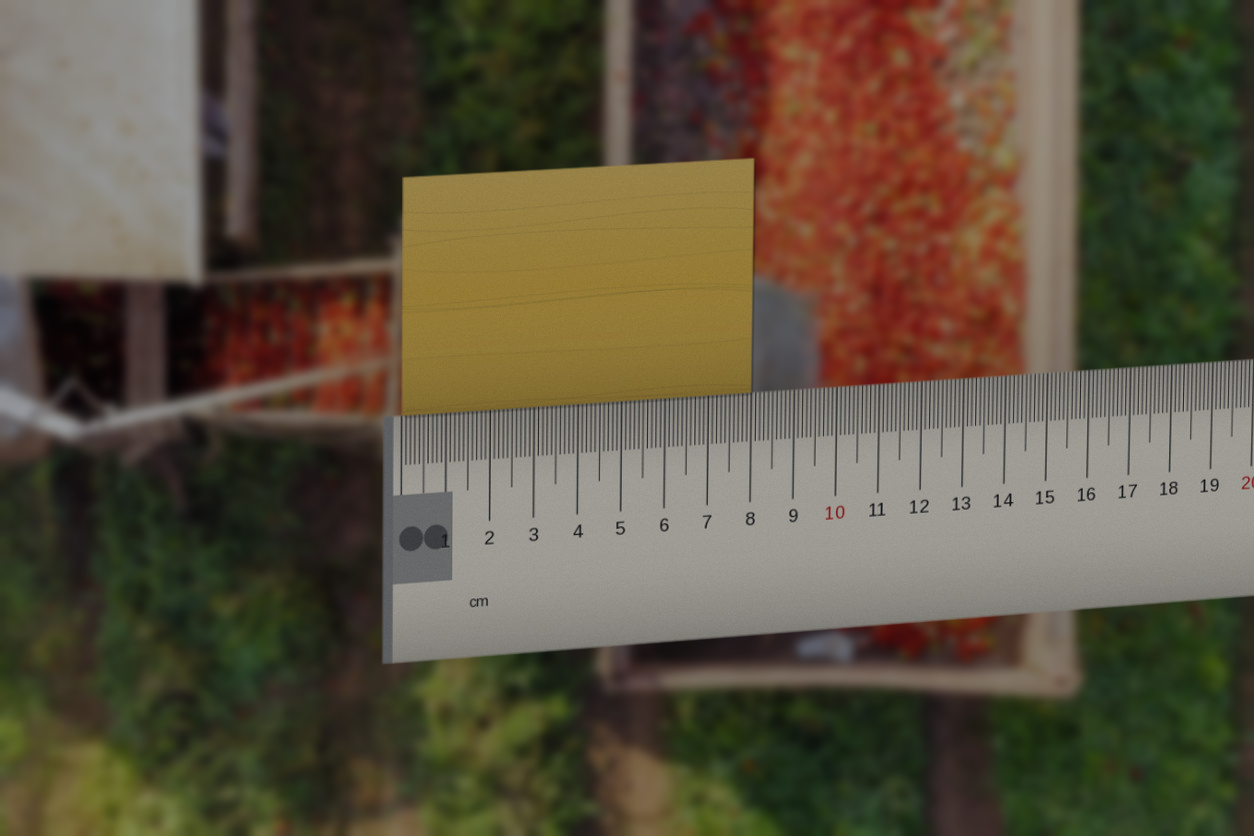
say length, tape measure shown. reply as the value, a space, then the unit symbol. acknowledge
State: 8 cm
